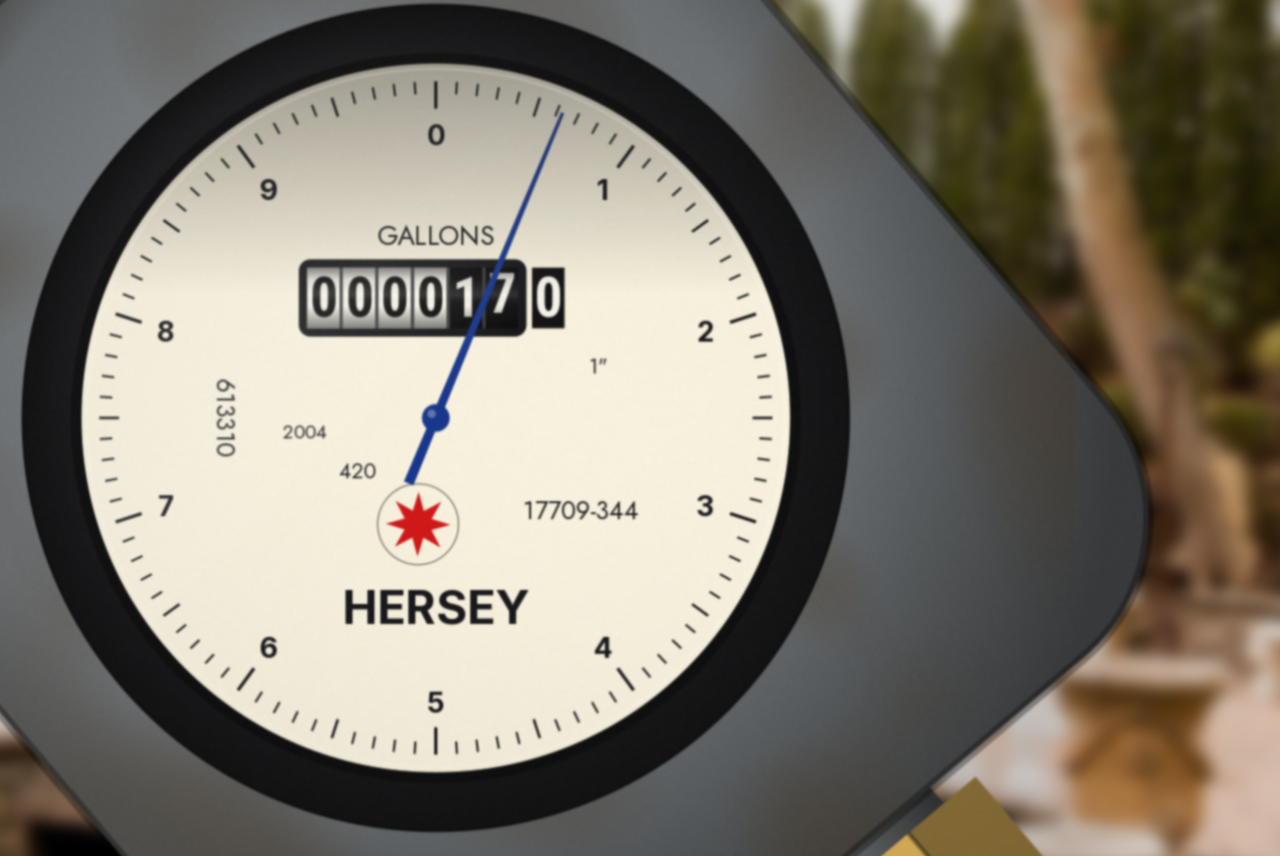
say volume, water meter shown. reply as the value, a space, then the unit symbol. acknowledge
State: 170.6 gal
